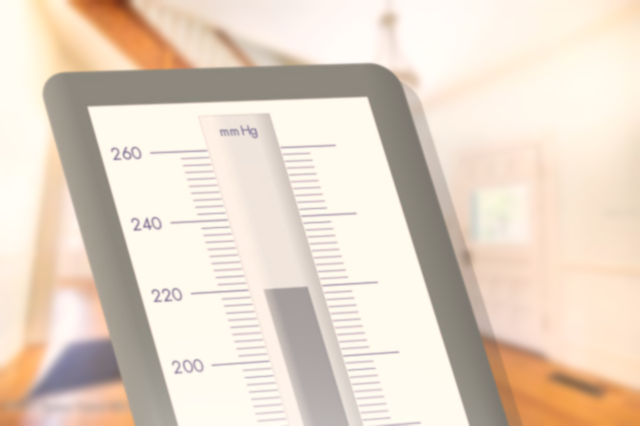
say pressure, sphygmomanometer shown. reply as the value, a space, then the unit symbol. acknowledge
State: 220 mmHg
